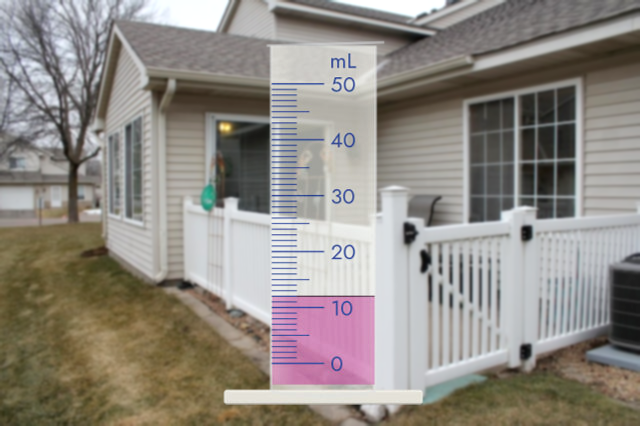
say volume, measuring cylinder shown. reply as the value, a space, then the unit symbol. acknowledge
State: 12 mL
